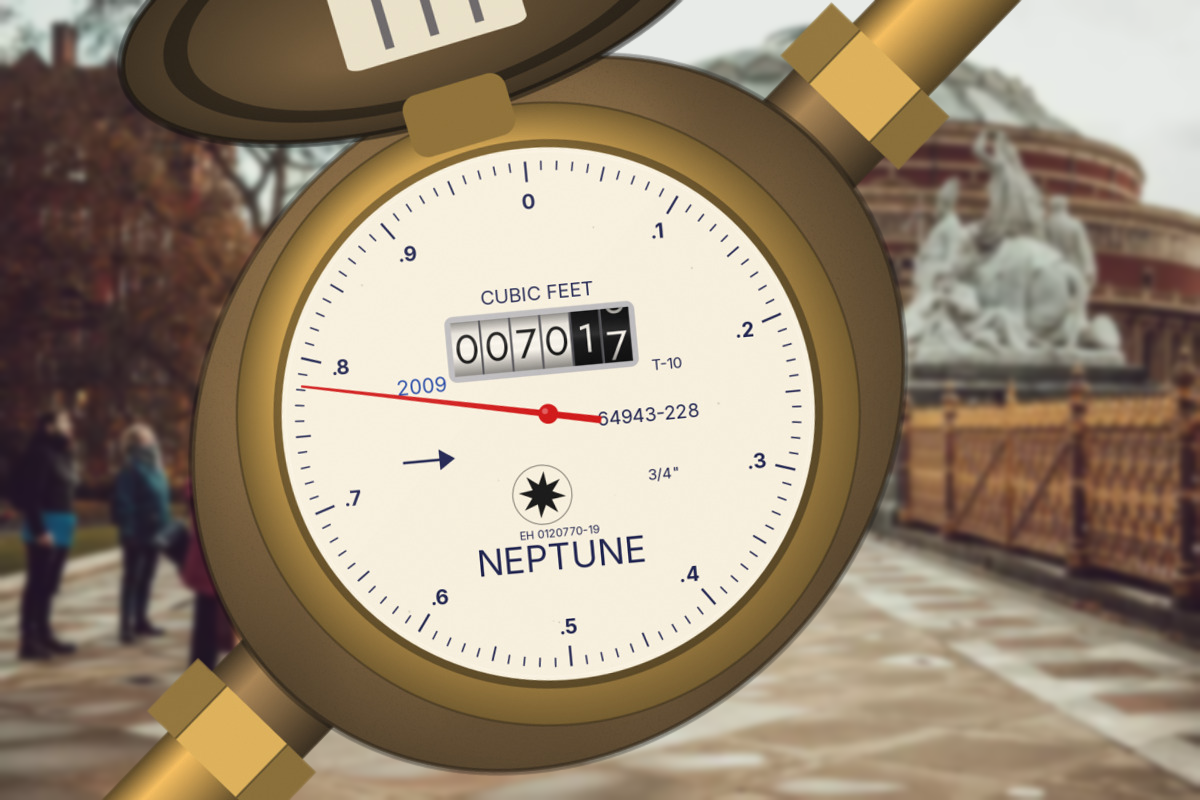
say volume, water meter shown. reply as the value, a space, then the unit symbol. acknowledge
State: 7016.78 ft³
